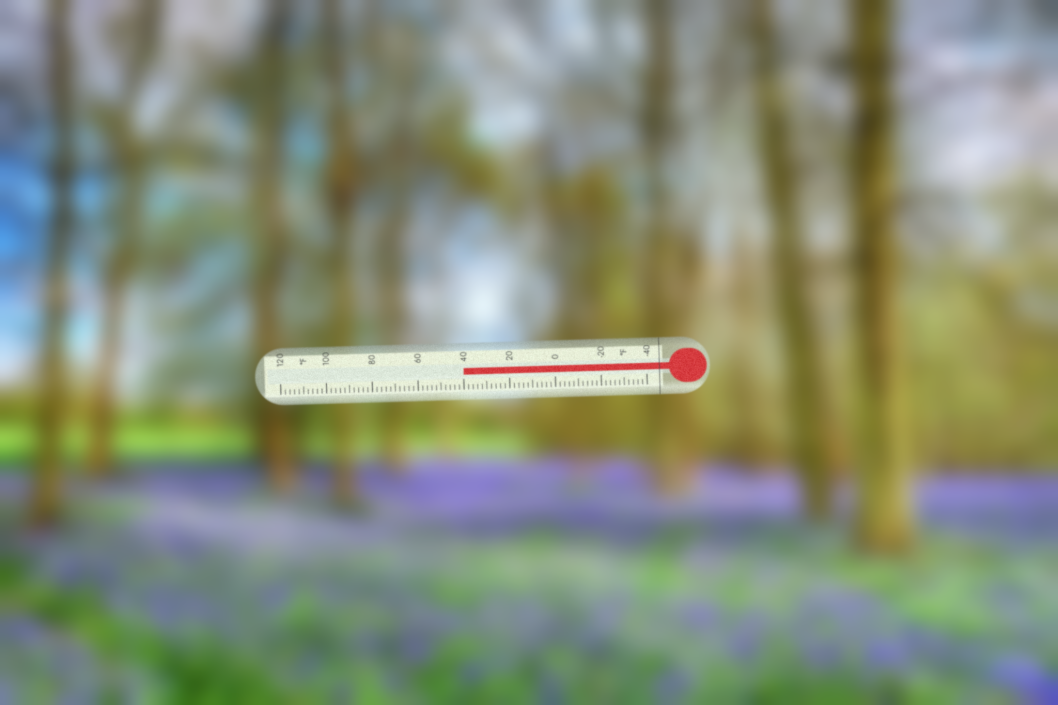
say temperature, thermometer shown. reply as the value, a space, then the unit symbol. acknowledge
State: 40 °F
